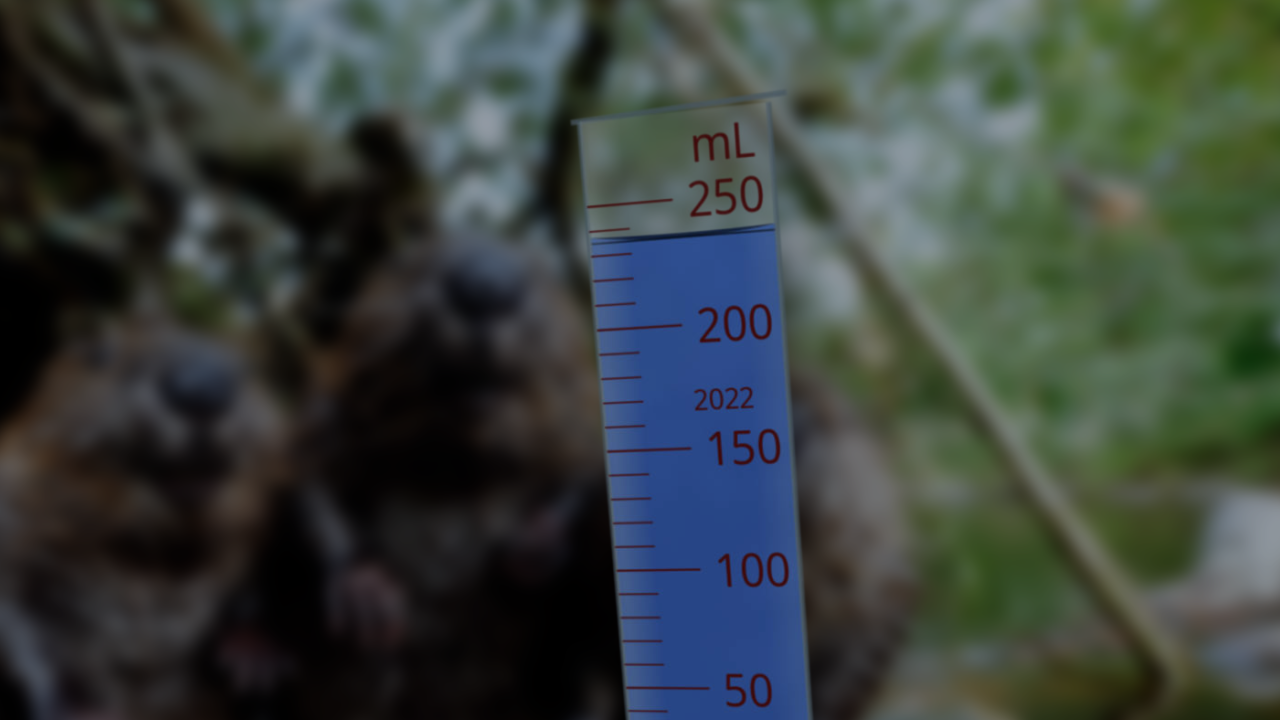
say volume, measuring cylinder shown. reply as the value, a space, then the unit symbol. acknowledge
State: 235 mL
